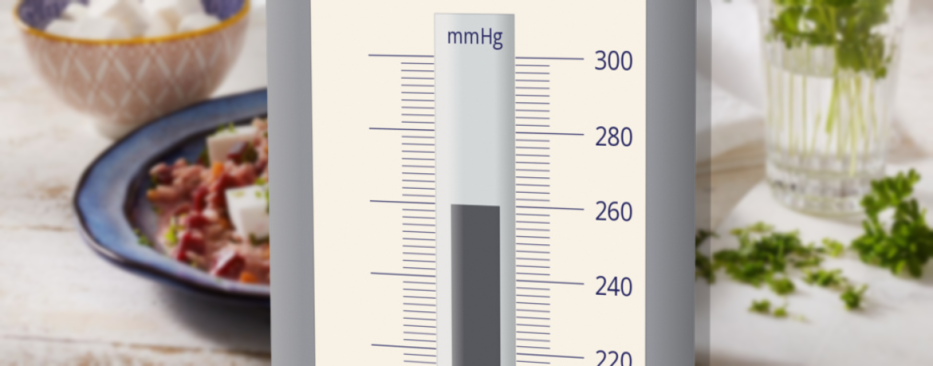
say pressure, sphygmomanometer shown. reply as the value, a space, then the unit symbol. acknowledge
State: 260 mmHg
